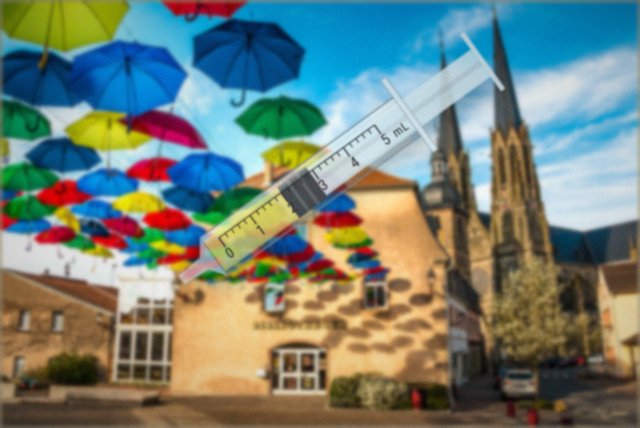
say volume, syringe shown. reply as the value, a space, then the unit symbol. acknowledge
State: 2 mL
